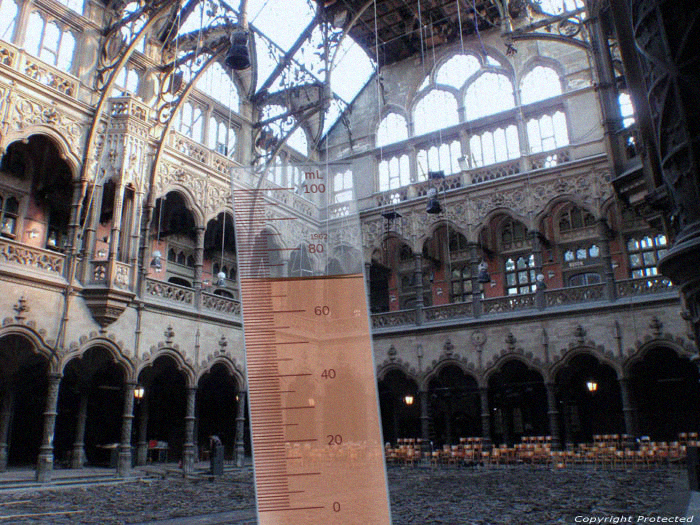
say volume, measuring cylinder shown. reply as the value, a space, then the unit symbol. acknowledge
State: 70 mL
